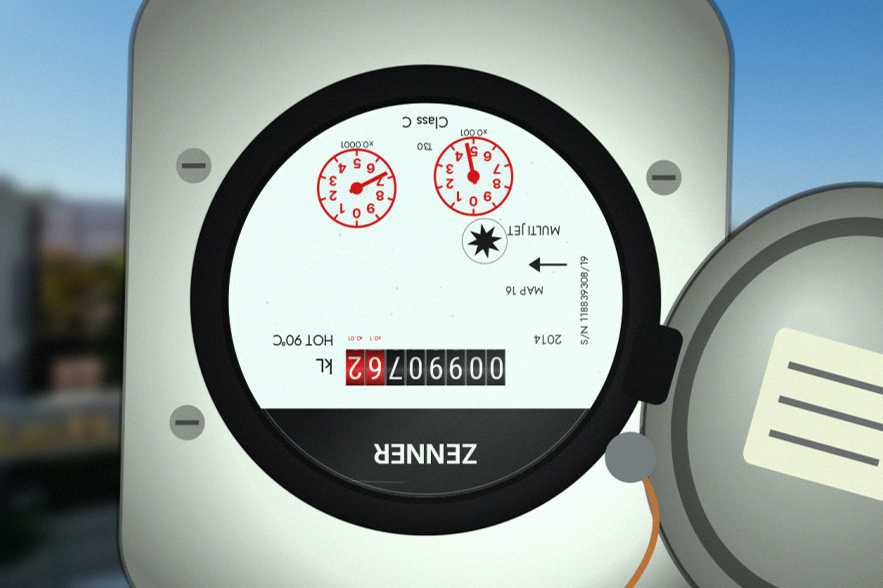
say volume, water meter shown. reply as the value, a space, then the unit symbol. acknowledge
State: 9907.6246 kL
